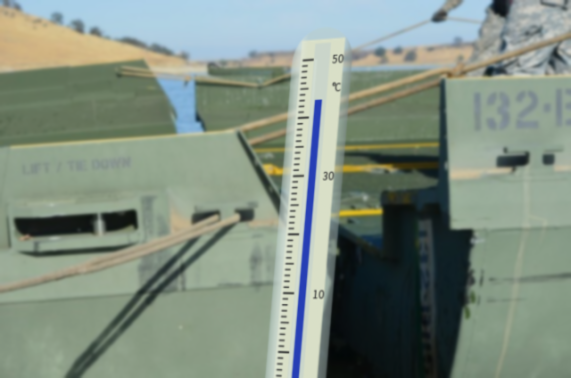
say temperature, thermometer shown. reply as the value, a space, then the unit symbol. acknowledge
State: 43 °C
